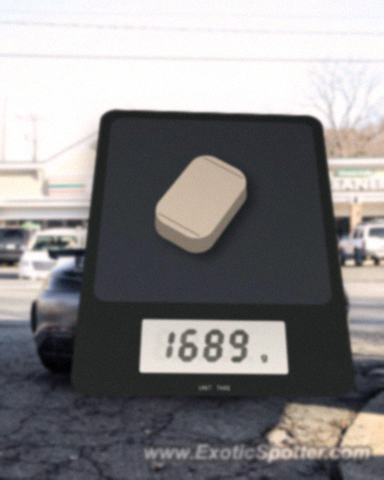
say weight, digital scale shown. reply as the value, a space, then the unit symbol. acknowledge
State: 1689 g
